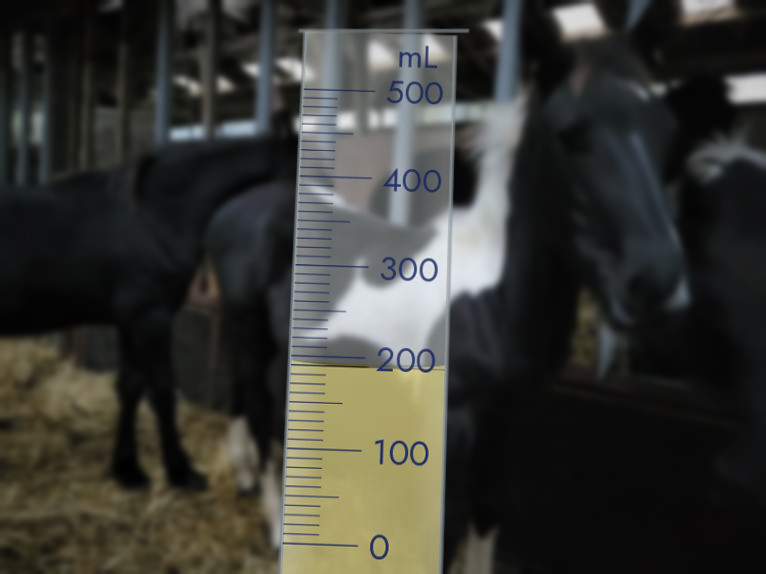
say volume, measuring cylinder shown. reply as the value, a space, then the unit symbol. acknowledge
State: 190 mL
